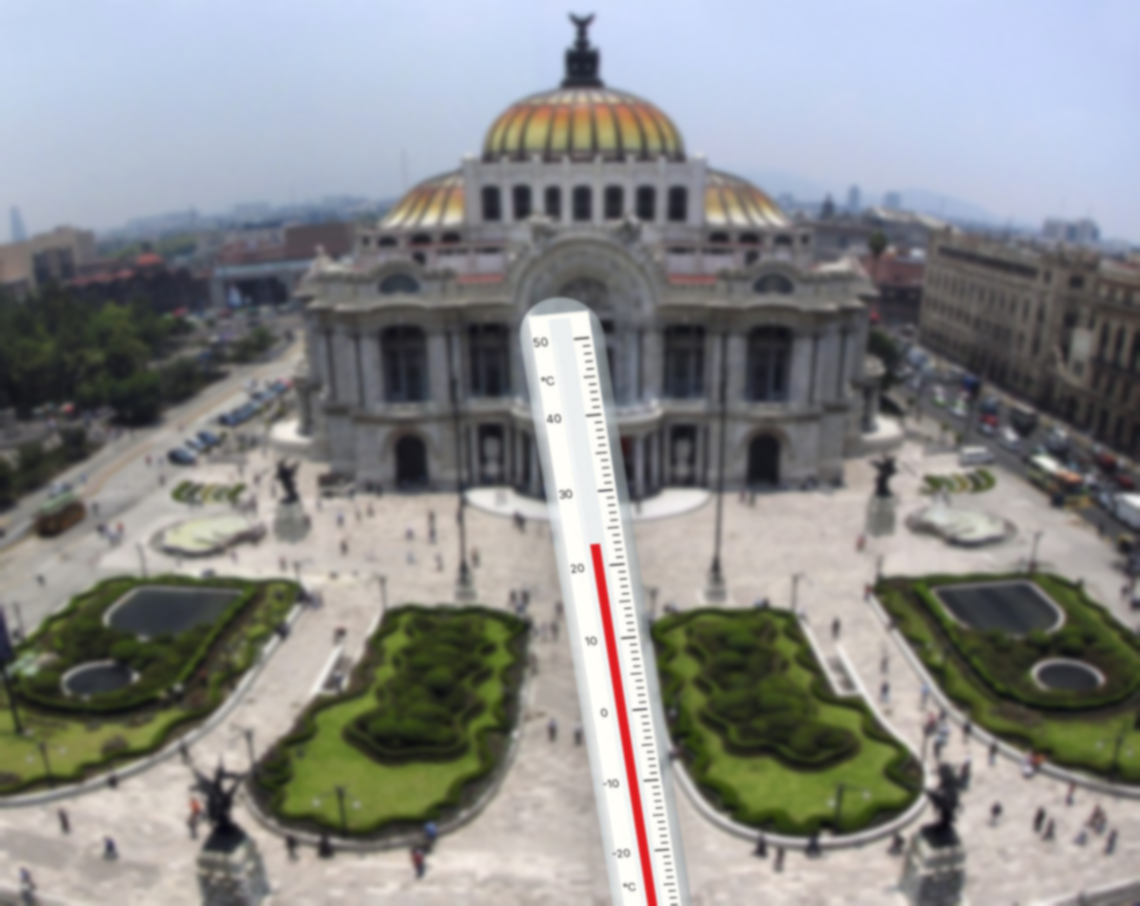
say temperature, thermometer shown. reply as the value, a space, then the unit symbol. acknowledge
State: 23 °C
